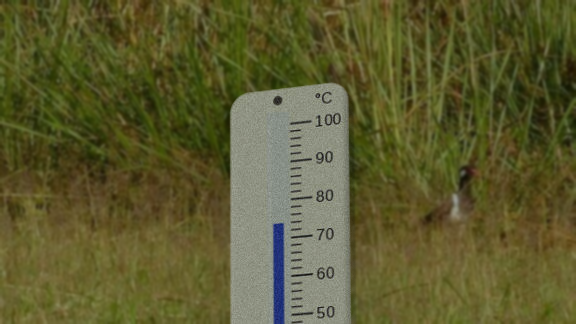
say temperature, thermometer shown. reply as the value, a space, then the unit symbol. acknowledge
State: 74 °C
